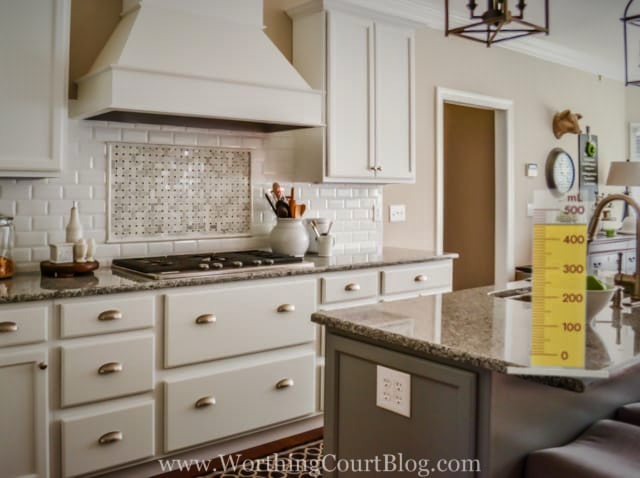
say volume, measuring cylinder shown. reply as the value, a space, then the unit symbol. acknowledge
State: 450 mL
